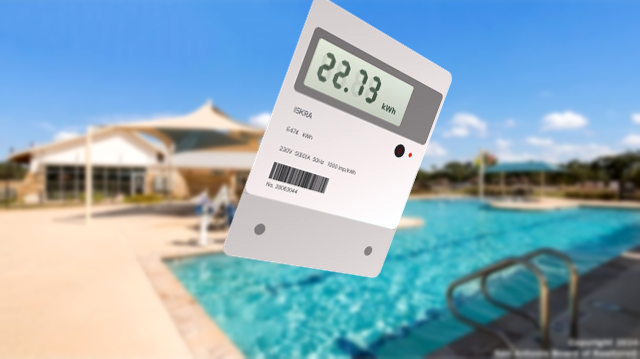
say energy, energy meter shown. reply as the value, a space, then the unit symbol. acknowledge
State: 22.73 kWh
